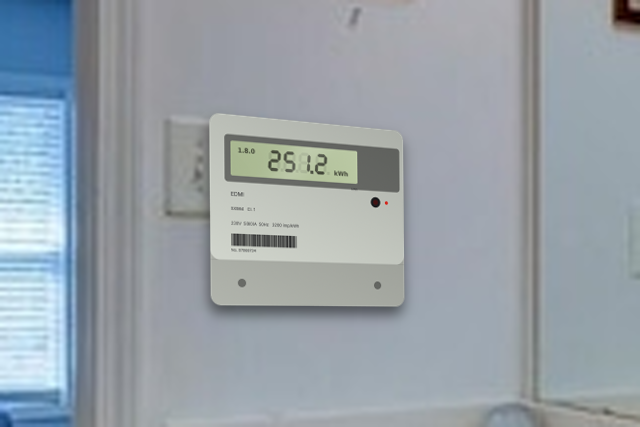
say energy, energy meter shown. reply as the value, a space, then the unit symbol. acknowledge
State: 251.2 kWh
